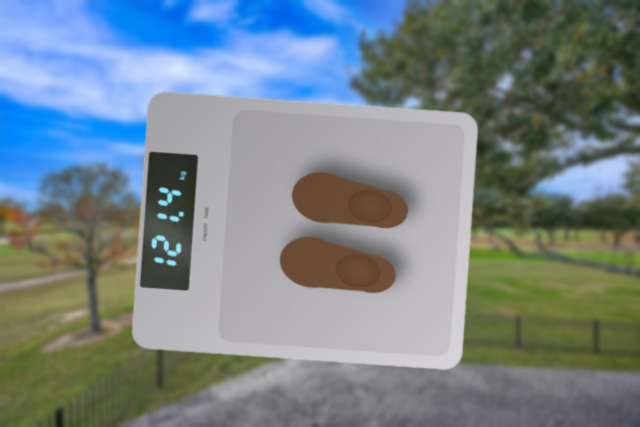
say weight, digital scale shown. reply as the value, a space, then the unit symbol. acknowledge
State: 121.4 kg
